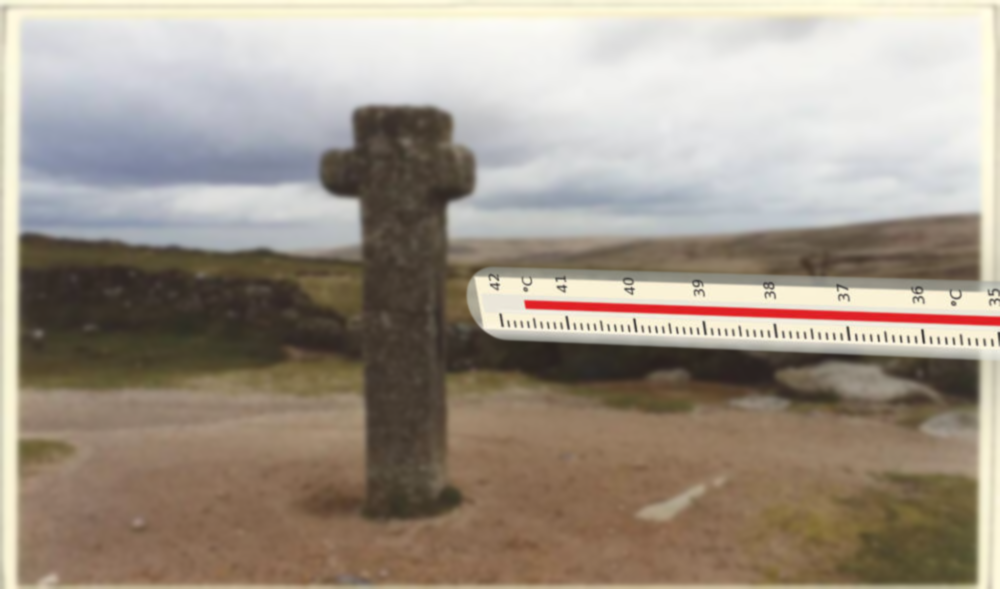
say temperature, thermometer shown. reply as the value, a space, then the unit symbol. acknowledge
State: 41.6 °C
